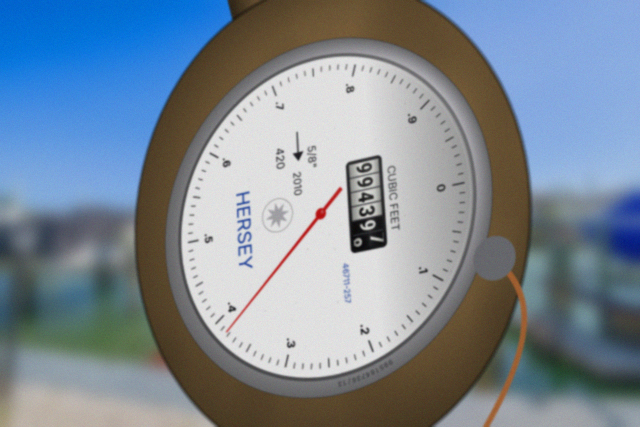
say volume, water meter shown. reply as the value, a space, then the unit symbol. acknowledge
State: 994397.38 ft³
